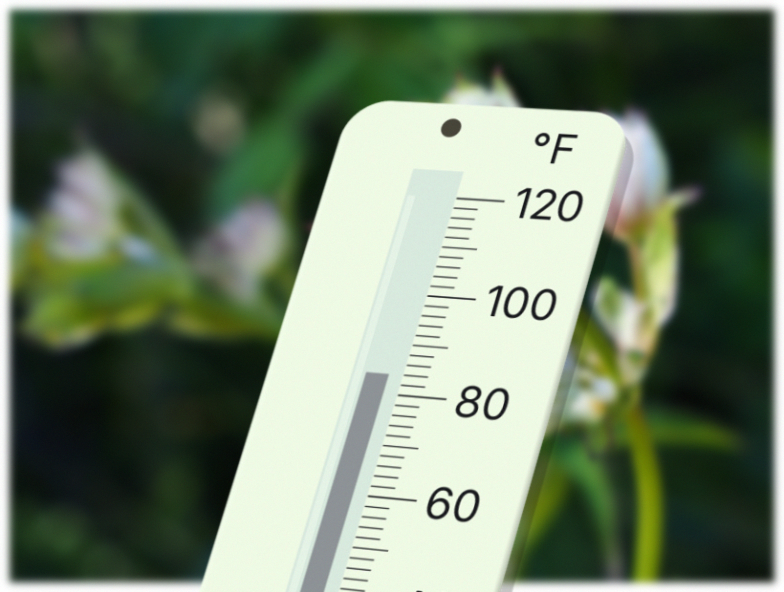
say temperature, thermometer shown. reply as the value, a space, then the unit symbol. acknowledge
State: 84 °F
